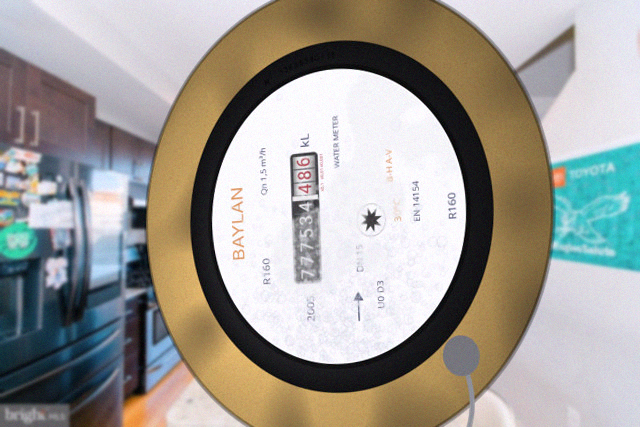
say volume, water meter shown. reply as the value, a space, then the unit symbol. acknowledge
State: 777534.486 kL
